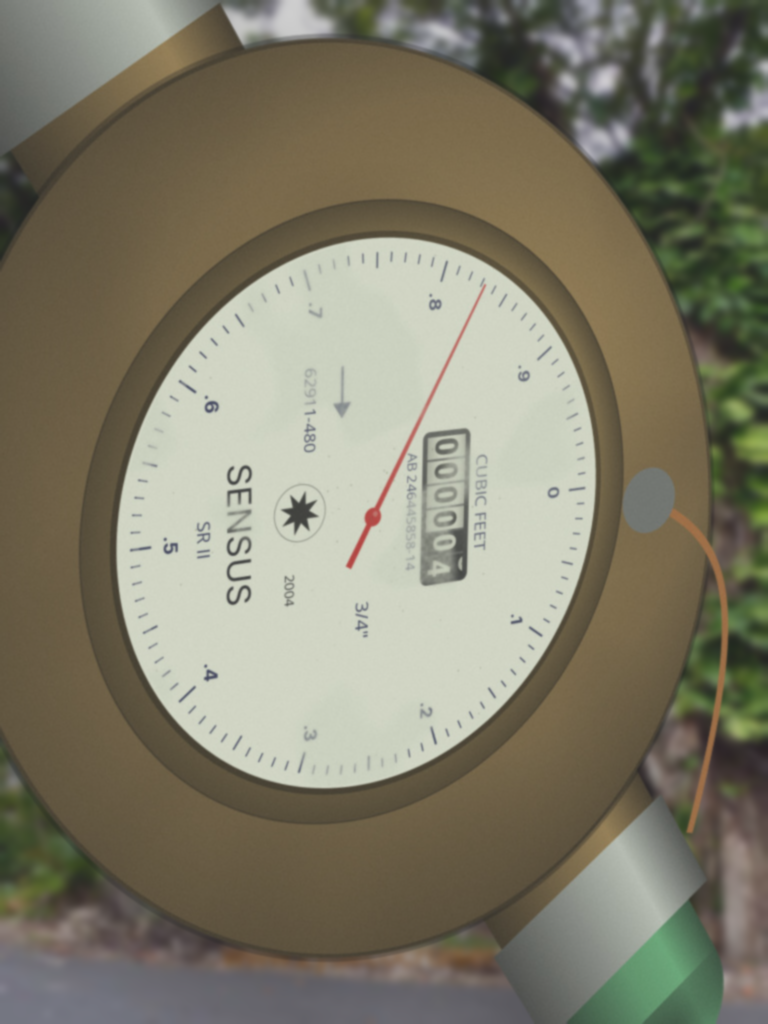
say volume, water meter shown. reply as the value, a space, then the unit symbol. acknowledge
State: 3.83 ft³
